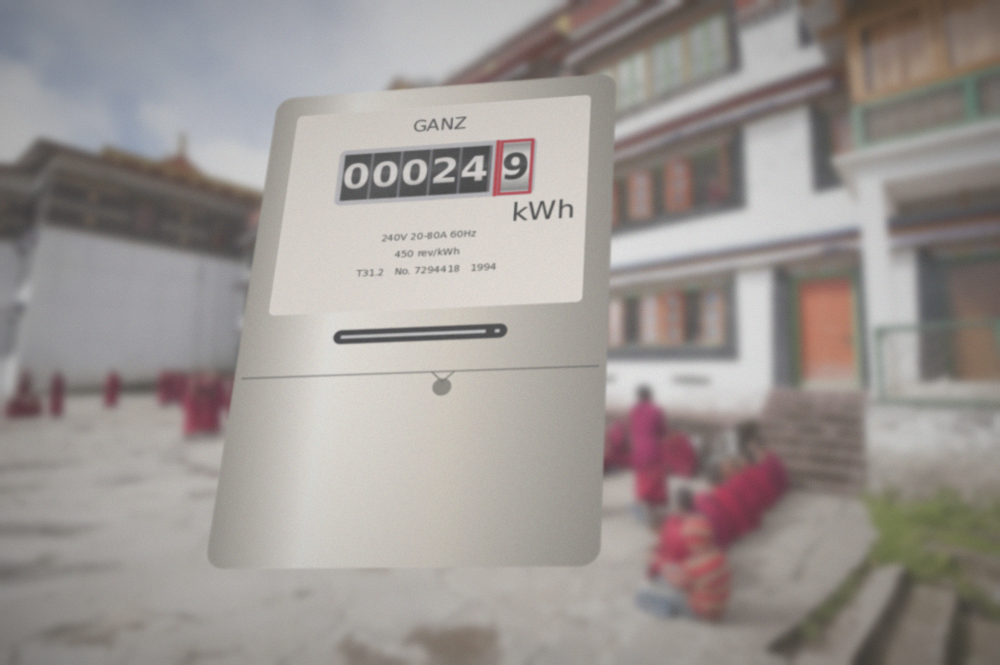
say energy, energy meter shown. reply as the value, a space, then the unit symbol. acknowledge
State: 24.9 kWh
